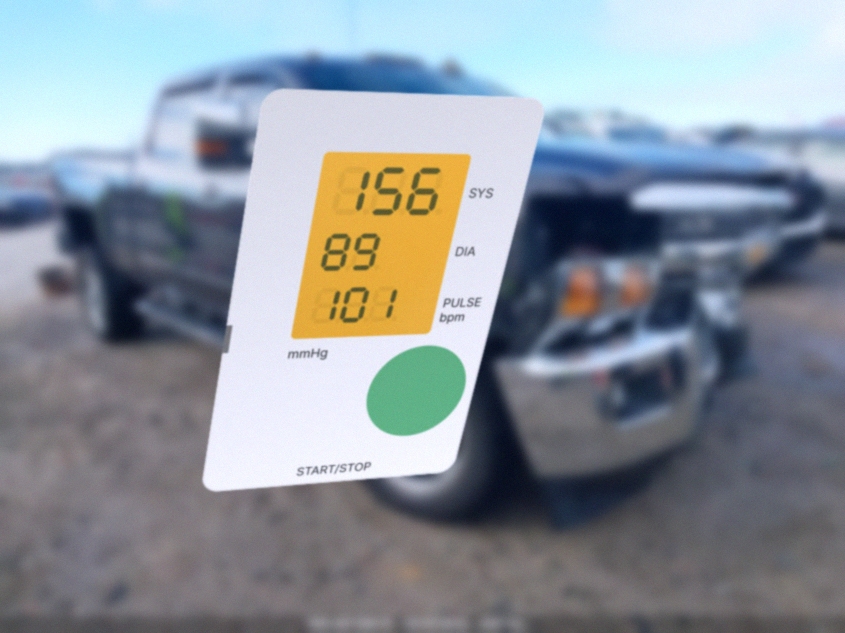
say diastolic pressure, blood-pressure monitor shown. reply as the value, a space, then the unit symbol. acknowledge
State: 89 mmHg
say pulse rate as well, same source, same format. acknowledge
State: 101 bpm
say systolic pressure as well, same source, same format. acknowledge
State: 156 mmHg
